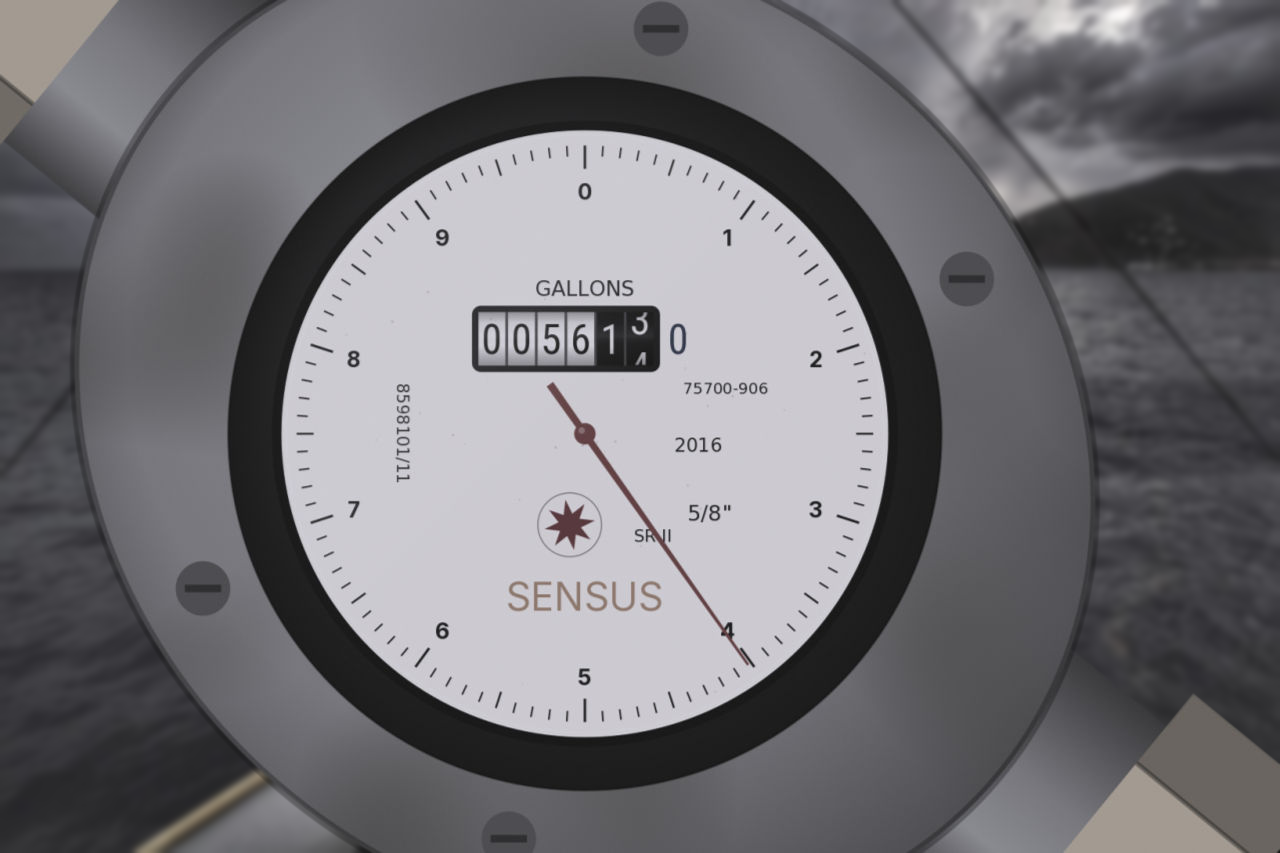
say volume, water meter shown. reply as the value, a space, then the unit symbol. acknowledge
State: 56134.0 gal
